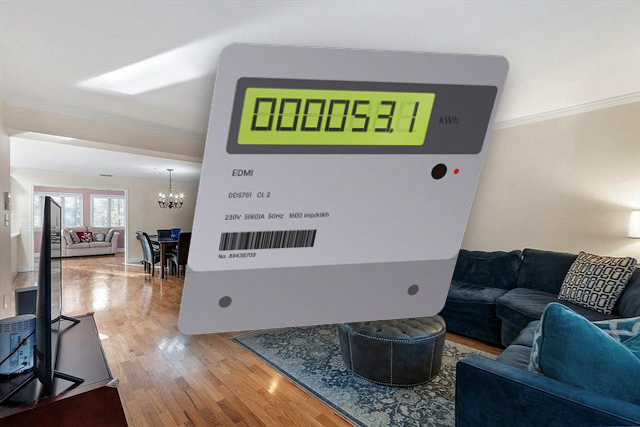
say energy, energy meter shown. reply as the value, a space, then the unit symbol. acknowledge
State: 53.1 kWh
